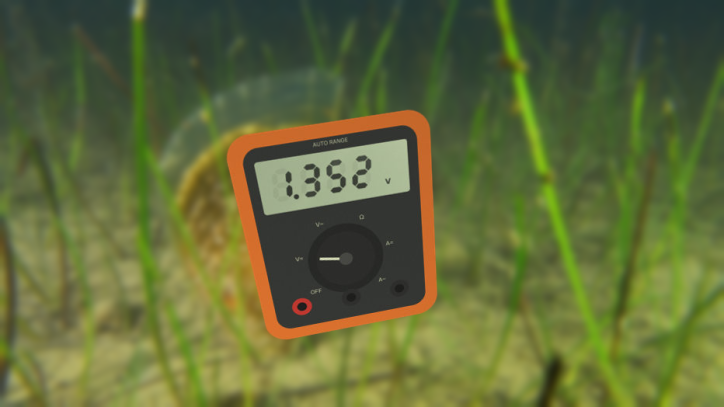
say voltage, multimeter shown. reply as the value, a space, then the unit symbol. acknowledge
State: 1.352 V
